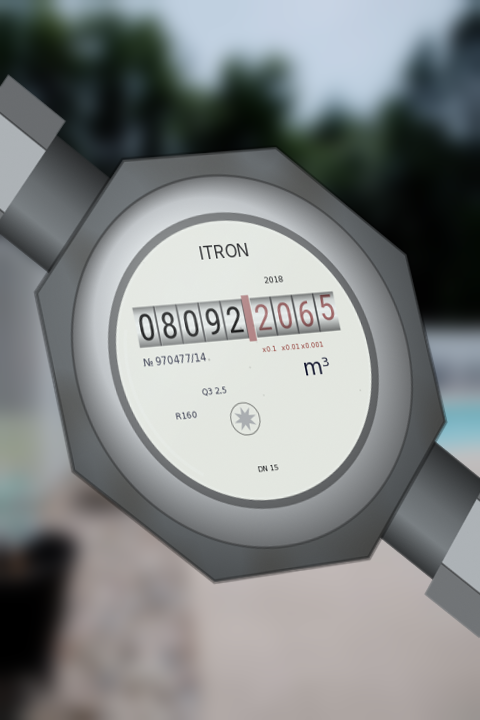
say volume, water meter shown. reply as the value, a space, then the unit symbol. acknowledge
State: 8092.2065 m³
